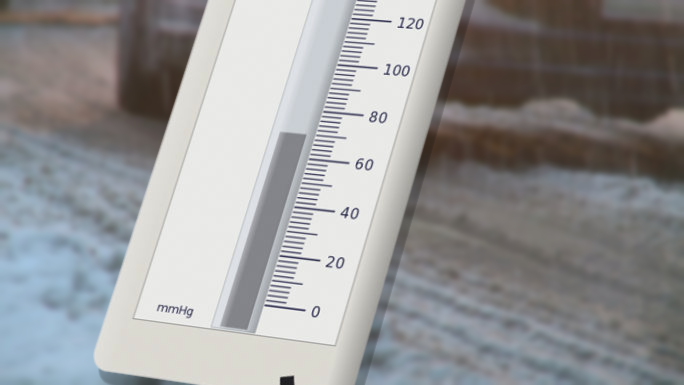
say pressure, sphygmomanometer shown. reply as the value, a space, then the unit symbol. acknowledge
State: 70 mmHg
